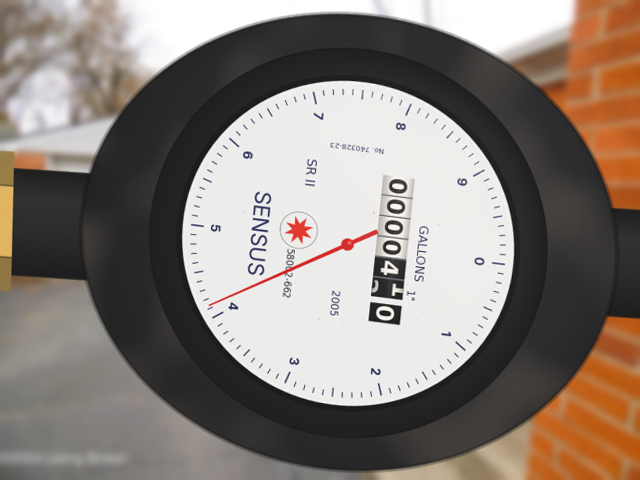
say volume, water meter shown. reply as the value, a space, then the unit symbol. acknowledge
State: 414.1 gal
